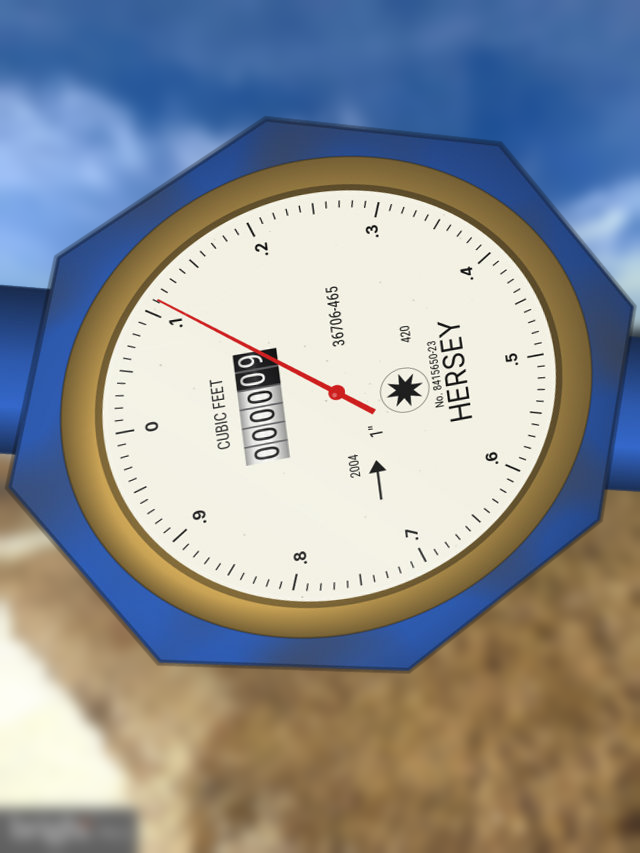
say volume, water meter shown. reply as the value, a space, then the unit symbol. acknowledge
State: 9.11 ft³
